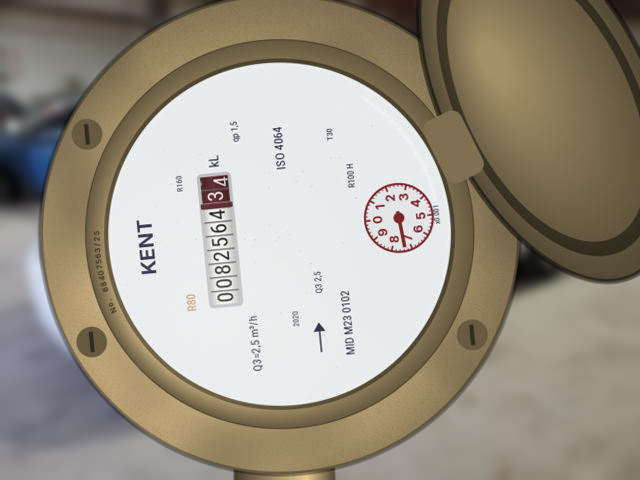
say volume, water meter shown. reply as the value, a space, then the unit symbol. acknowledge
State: 82564.337 kL
